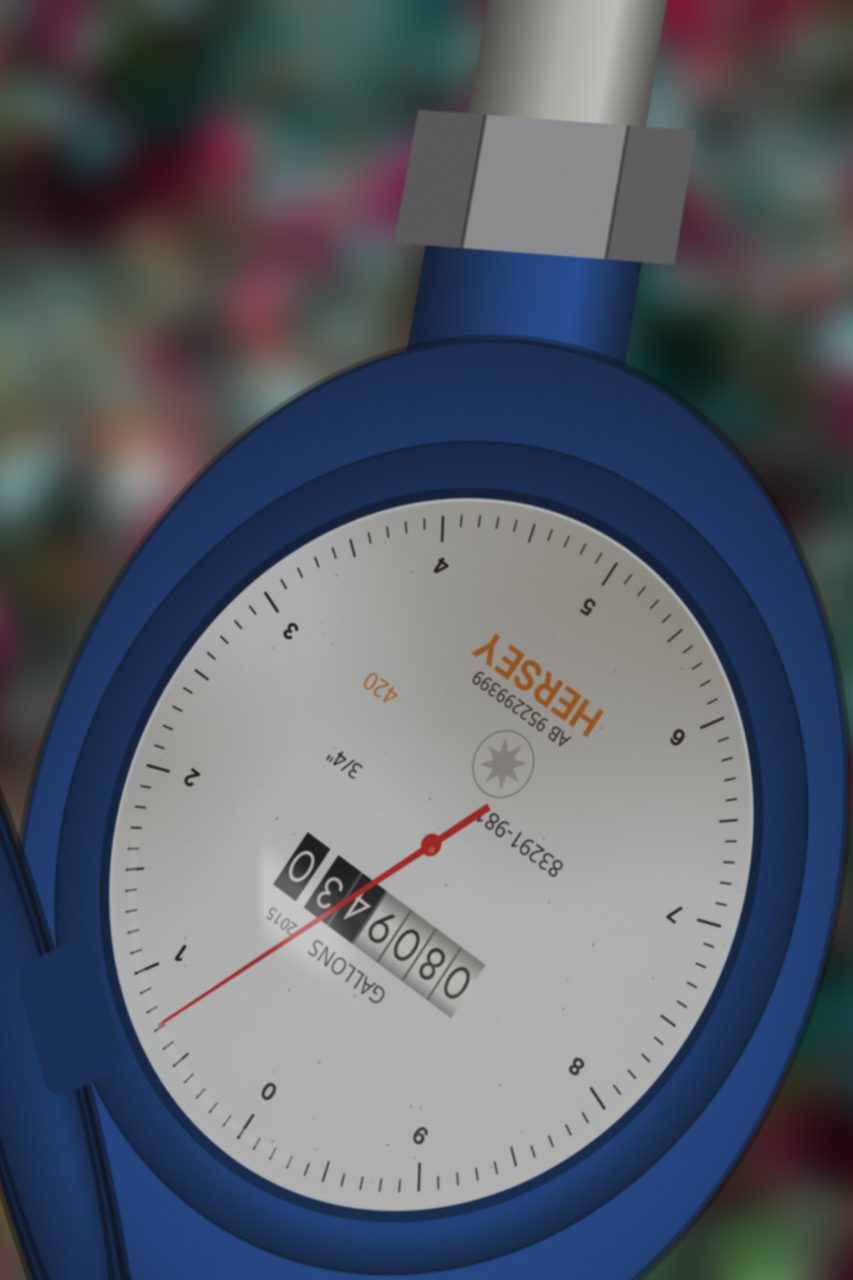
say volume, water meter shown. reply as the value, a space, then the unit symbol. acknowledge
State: 809430.7 gal
